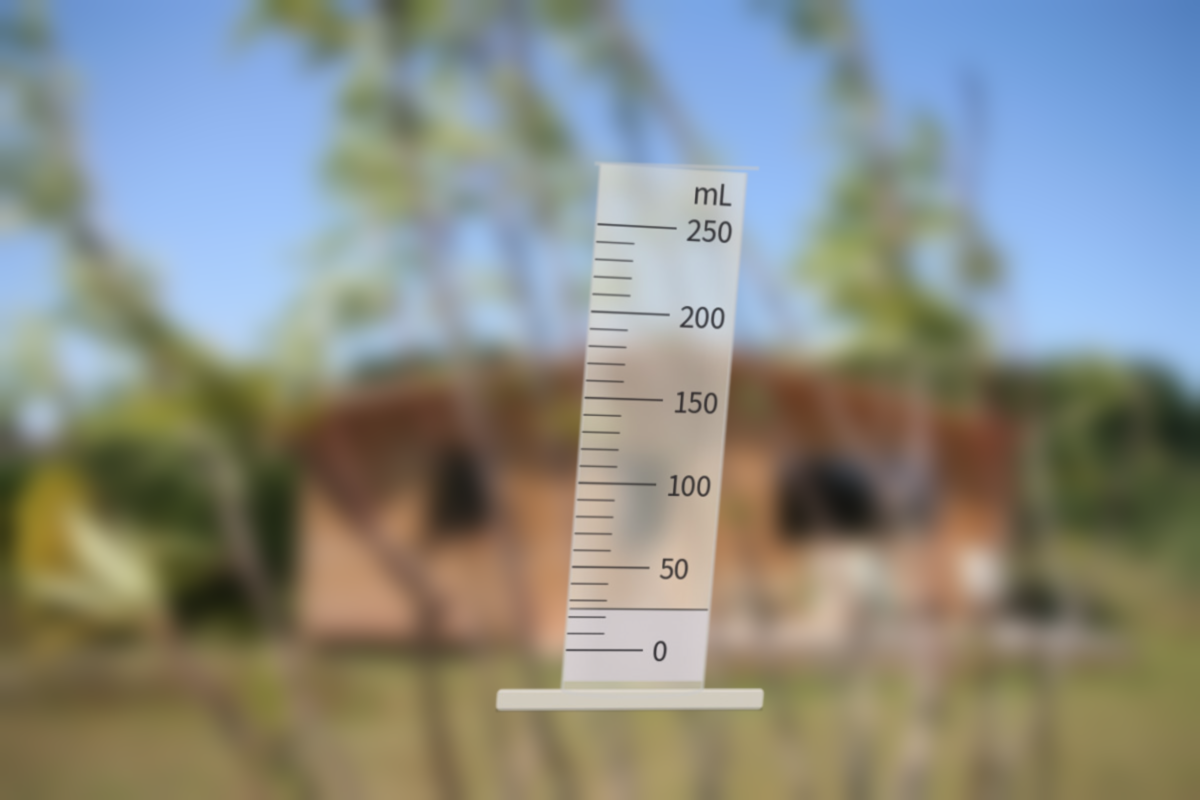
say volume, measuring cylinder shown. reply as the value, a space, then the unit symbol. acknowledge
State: 25 mL
